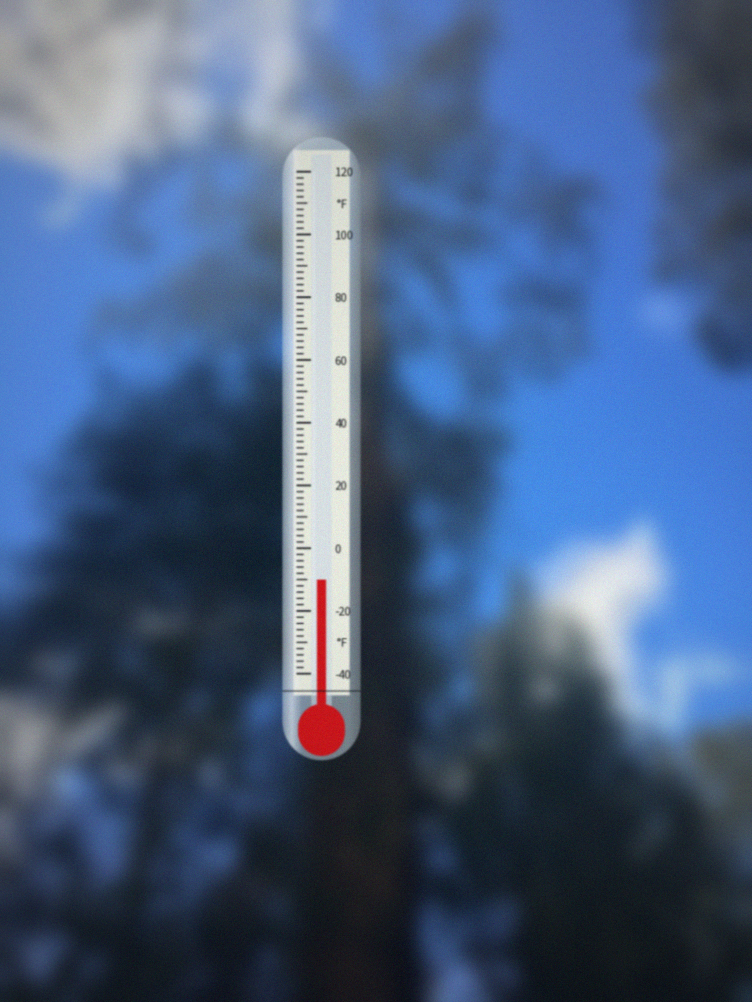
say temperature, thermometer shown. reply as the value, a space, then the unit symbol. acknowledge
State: -10 °F
